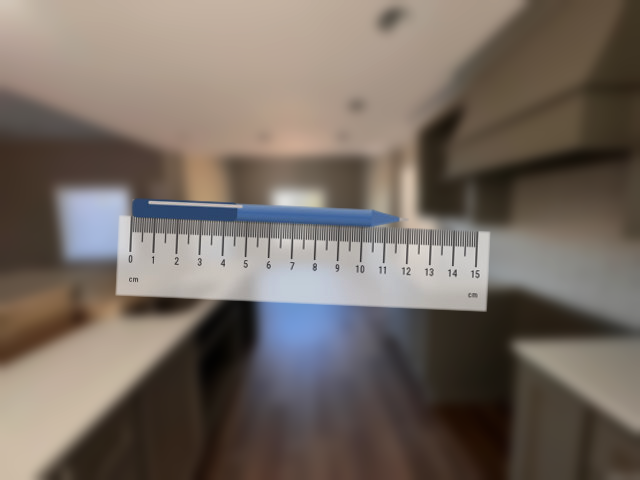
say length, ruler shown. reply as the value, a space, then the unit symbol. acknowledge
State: 12 cm
